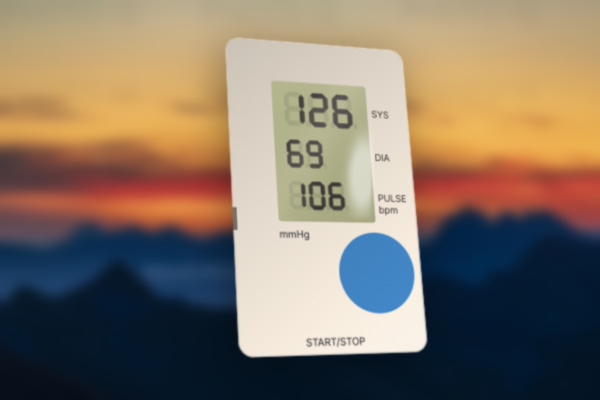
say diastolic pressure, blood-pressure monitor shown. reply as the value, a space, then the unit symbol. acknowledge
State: 69 mmHg
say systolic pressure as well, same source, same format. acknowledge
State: 126 mmHg
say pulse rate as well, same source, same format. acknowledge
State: 106 bpm
